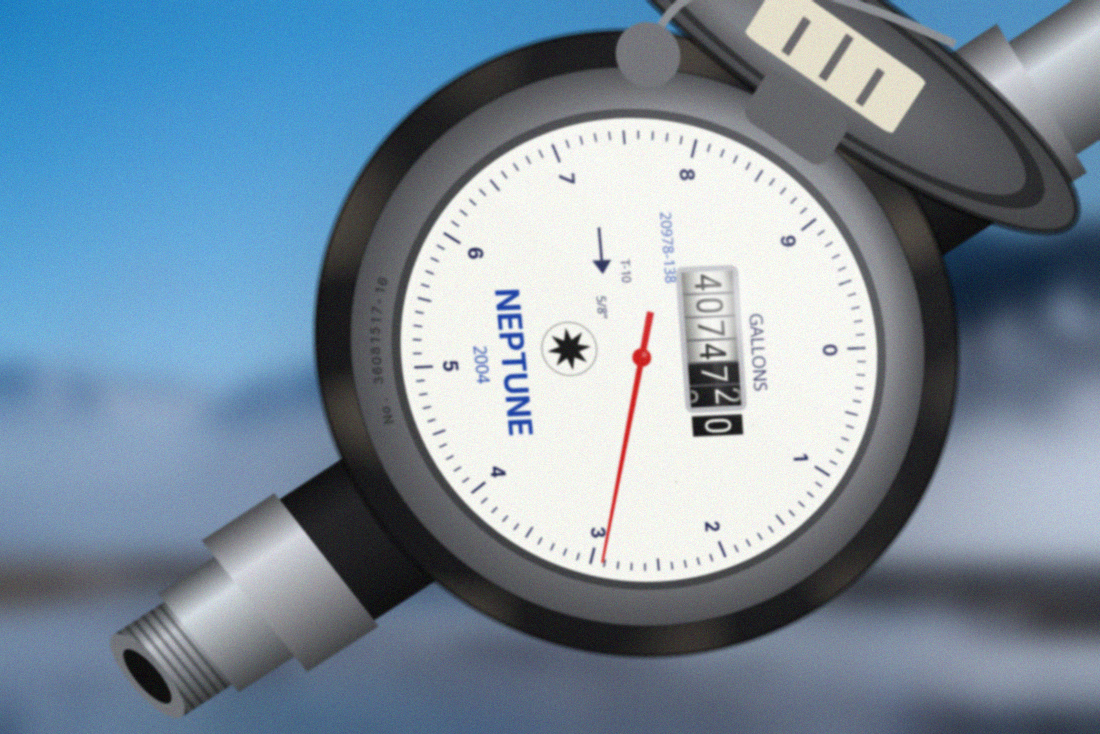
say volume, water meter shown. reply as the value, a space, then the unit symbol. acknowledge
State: 4074722.9 gal
